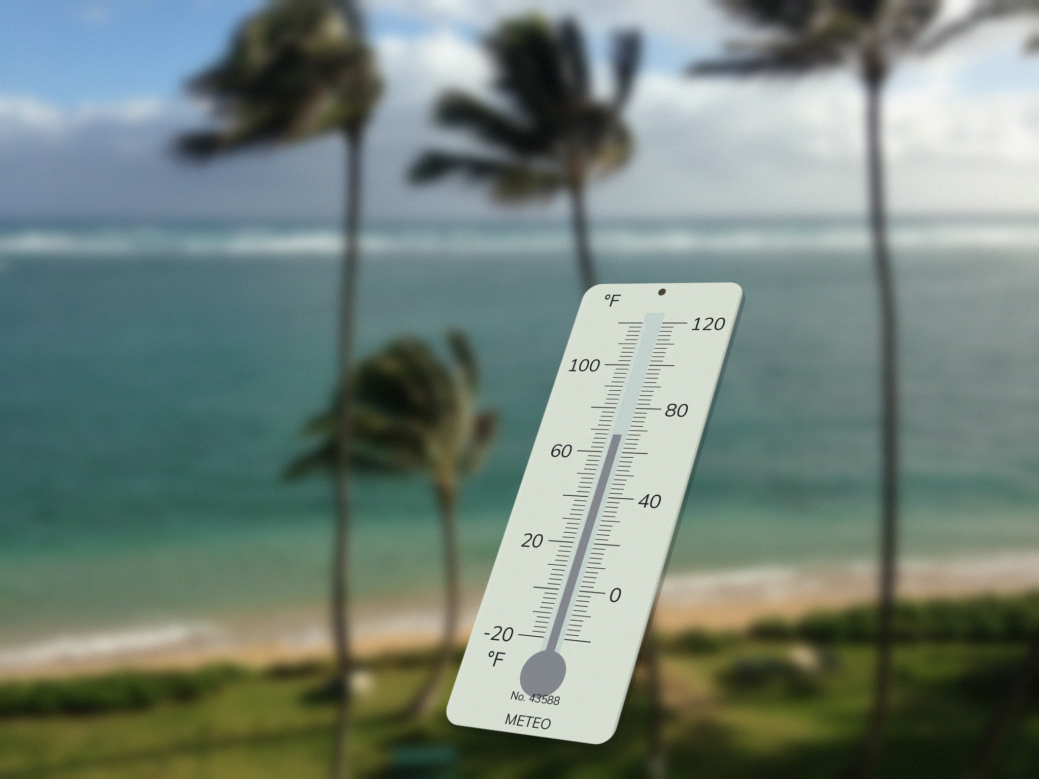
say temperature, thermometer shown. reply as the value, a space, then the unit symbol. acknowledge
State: 68 °F
